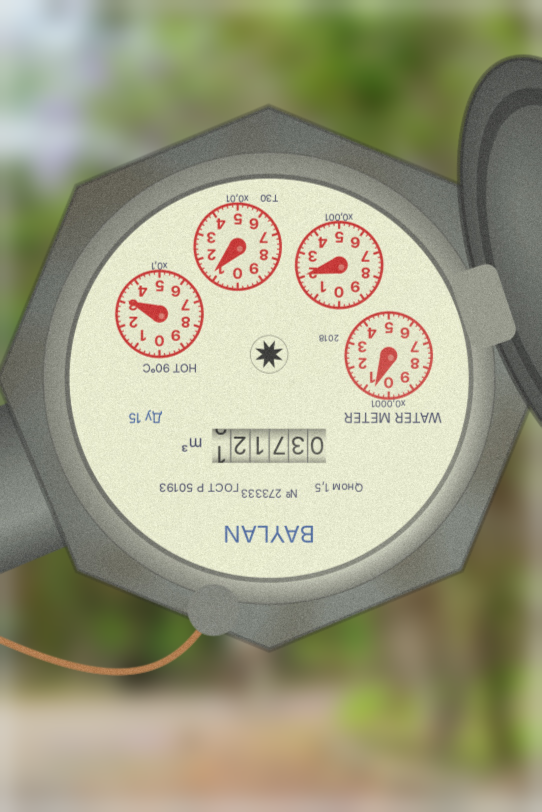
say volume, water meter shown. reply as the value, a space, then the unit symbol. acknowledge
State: 37121.3120 m³
